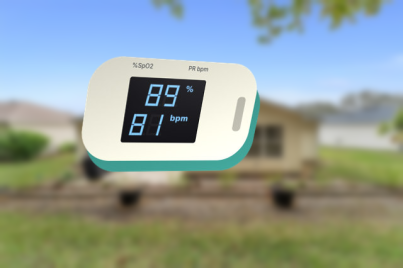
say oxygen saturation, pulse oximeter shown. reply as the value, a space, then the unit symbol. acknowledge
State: 89 %
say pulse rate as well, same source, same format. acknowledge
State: 81 bpm
